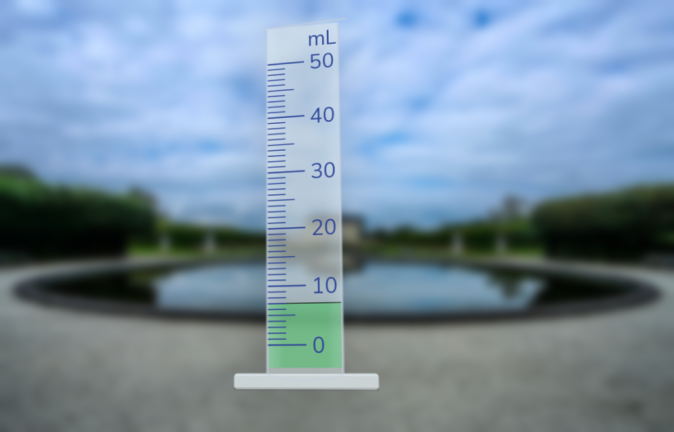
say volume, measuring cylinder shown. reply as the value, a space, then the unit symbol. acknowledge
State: 7 mL
